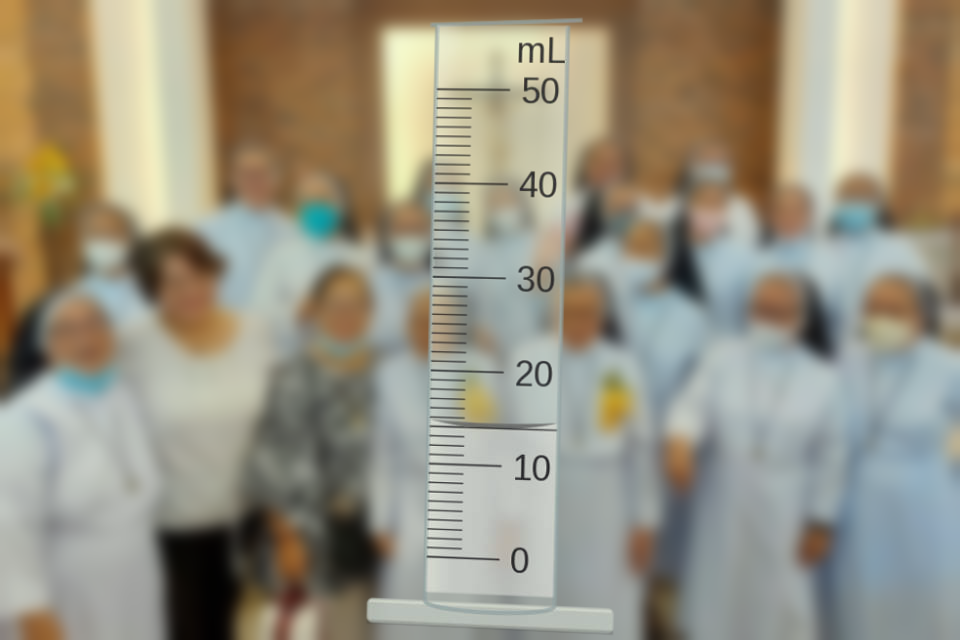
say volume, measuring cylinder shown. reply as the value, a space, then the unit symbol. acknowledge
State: 14 mL
